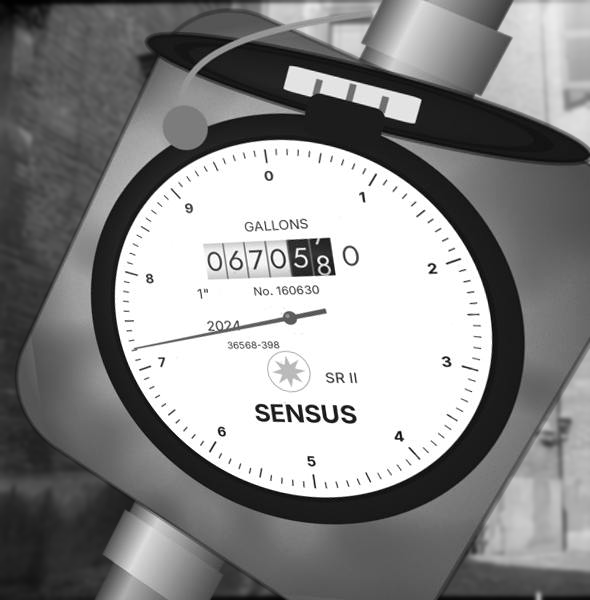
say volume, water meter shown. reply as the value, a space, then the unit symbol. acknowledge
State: 670577.2 gal
